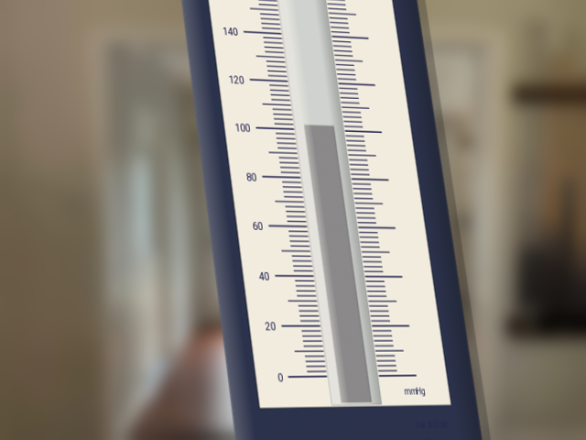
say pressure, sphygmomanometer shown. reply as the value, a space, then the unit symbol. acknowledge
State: 102 mmHg
